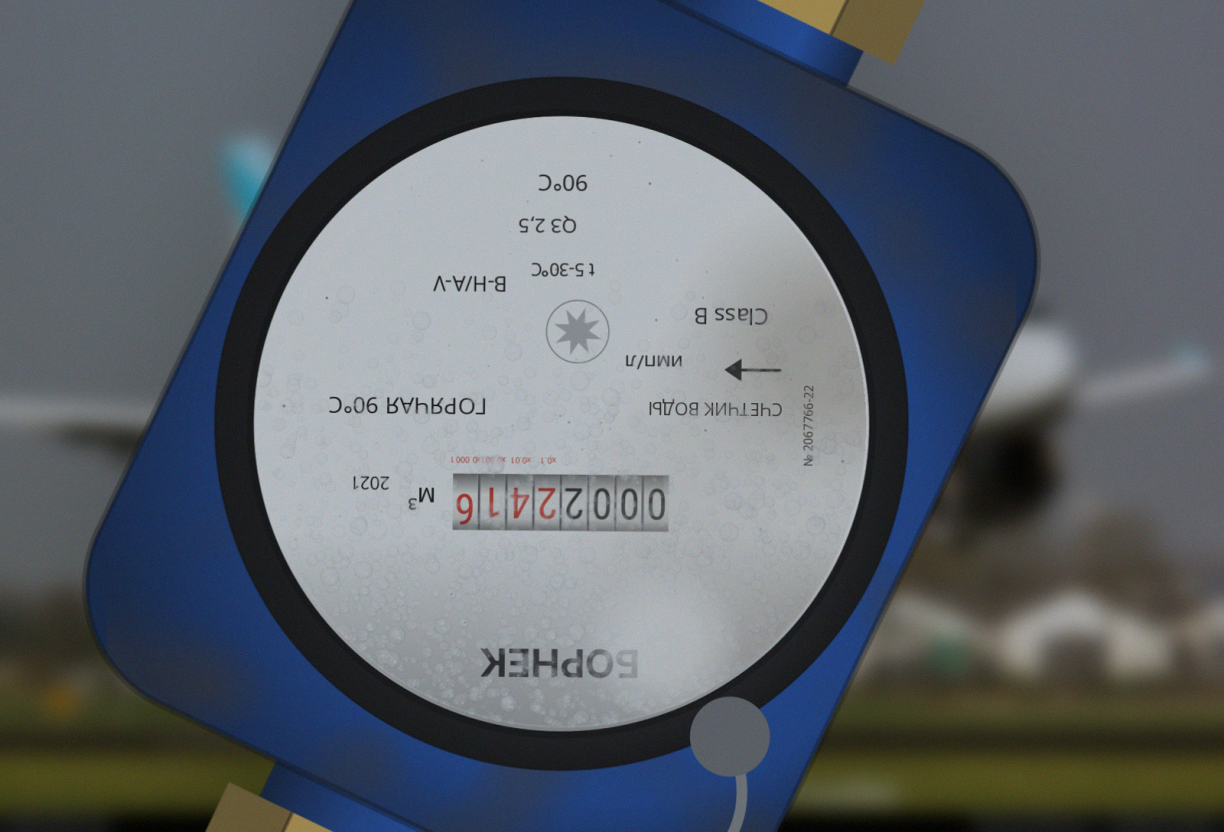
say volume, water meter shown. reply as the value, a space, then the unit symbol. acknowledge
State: 2.2416 m³
